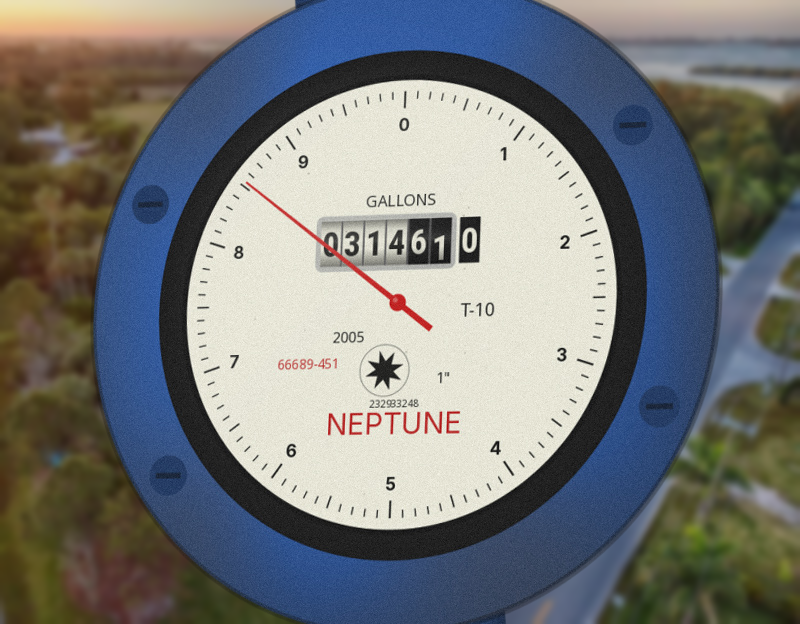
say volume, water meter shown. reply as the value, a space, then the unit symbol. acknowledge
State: 314608.5 gal
